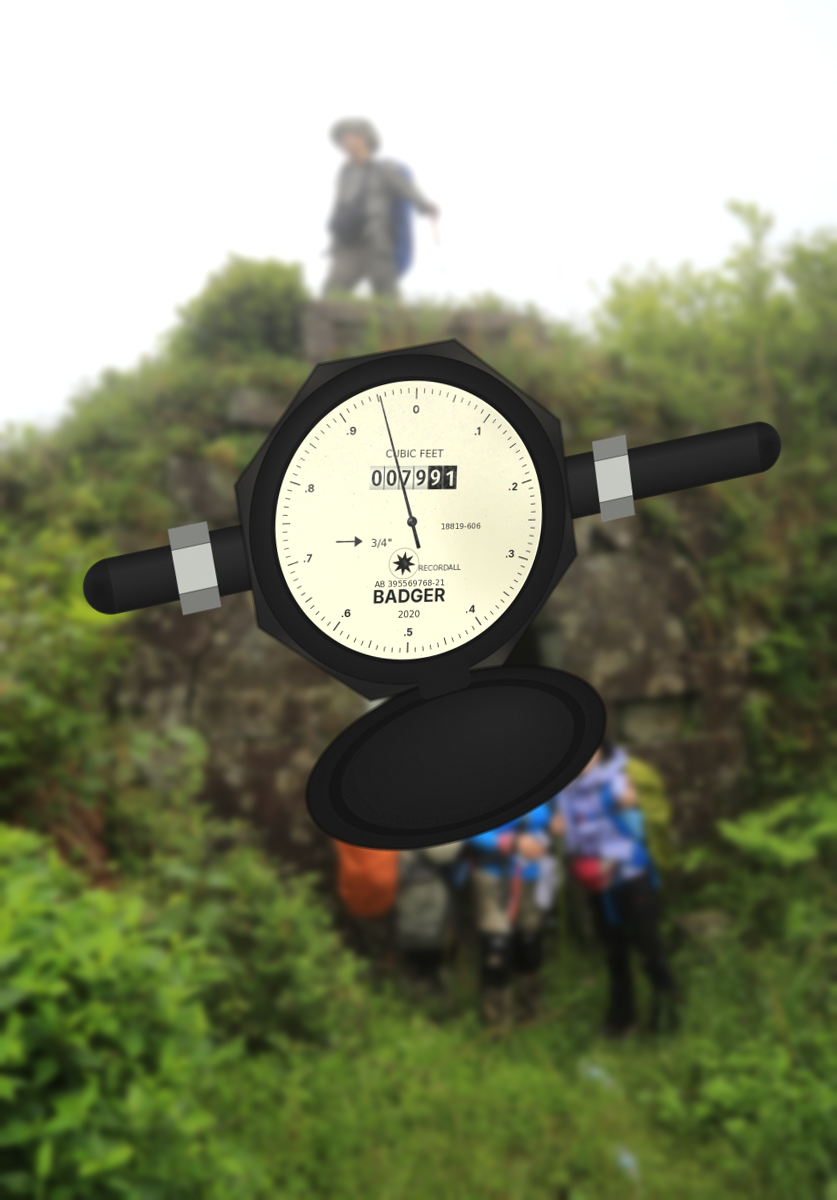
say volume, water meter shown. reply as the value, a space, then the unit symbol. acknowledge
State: 7990.95 ft³
